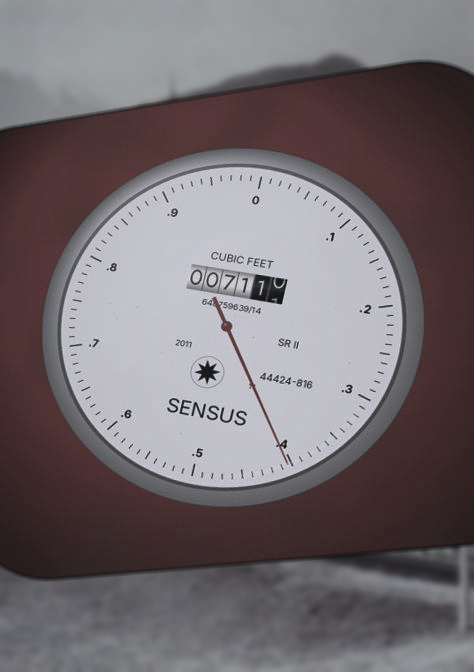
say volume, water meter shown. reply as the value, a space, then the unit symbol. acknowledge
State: 7110.40 ft³
